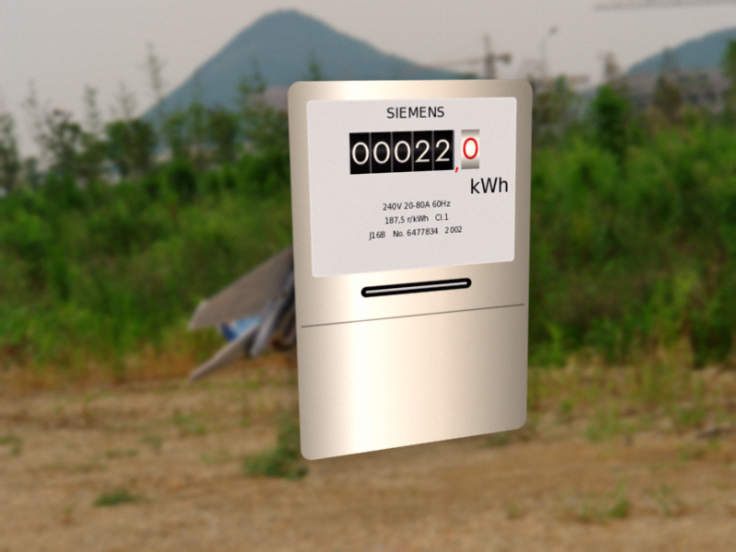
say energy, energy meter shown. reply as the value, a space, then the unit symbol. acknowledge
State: 22.0 kWh
